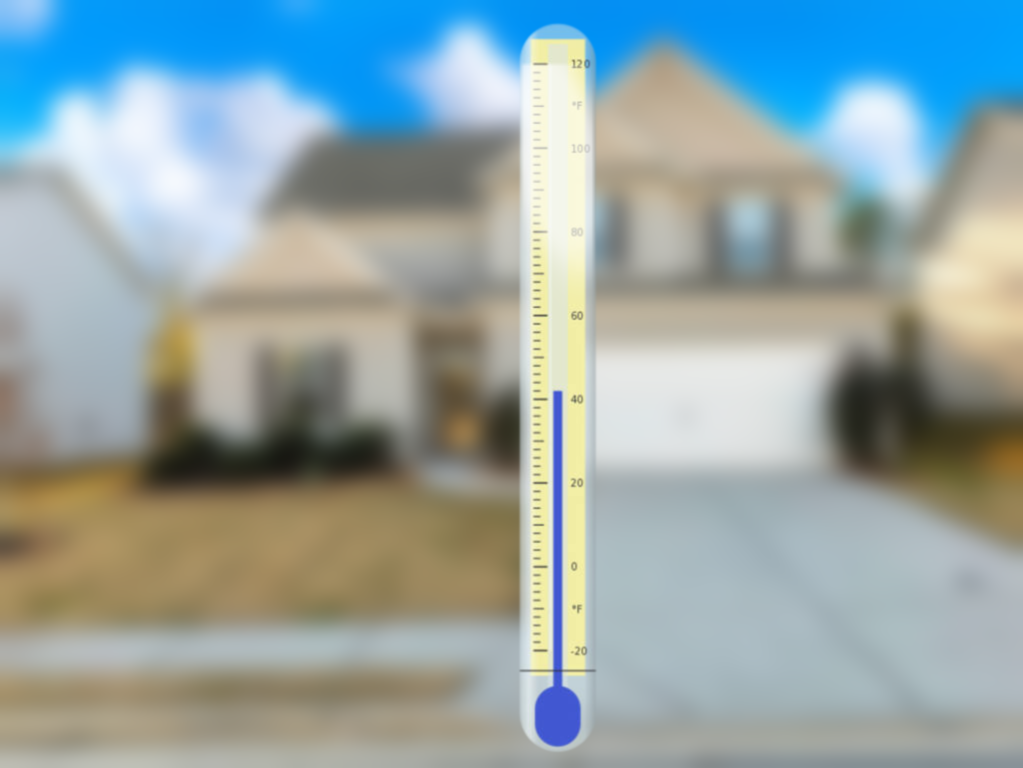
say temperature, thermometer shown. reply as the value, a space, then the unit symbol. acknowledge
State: 42 °F
